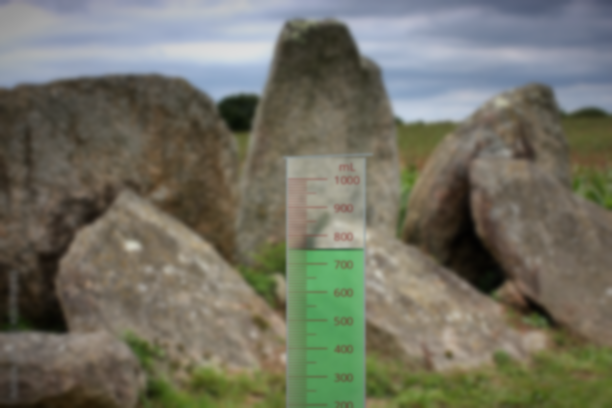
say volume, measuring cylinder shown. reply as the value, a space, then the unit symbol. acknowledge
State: 750 mL
